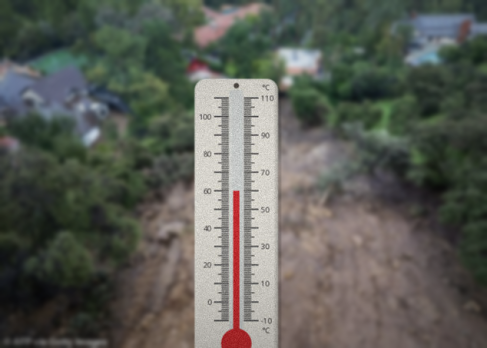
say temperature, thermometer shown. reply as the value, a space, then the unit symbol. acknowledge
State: 60 °C
